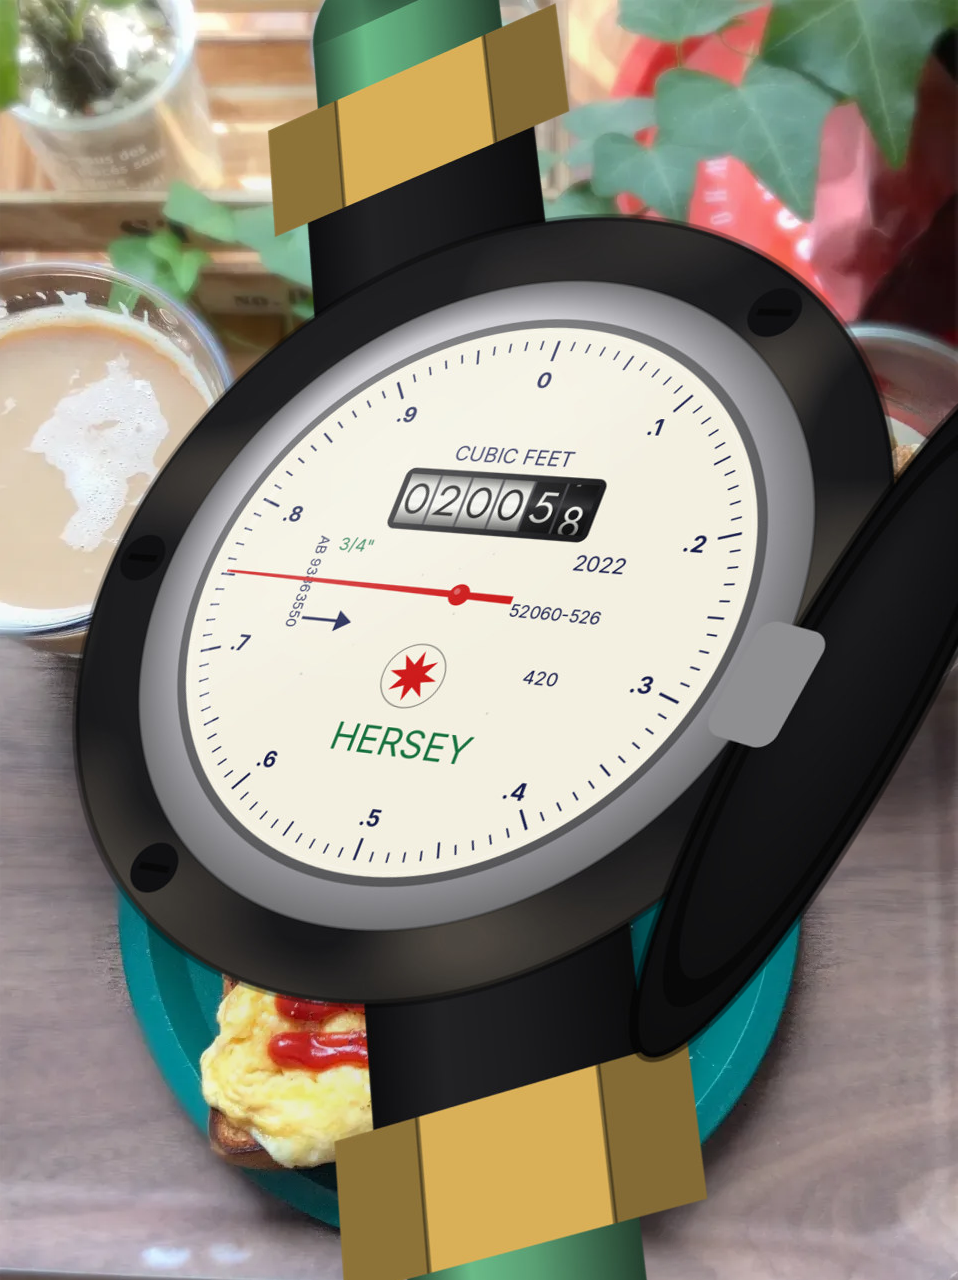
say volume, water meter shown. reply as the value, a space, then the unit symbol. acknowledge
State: 20057.75 ft³
